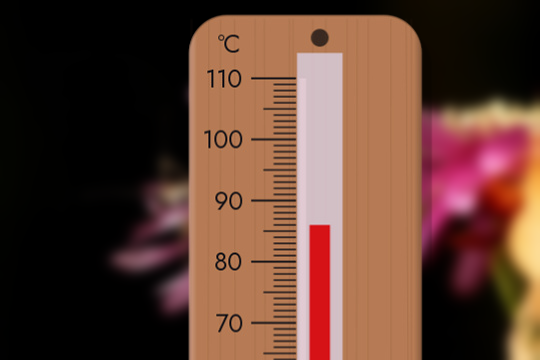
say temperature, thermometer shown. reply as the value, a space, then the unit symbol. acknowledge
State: 86 °C
